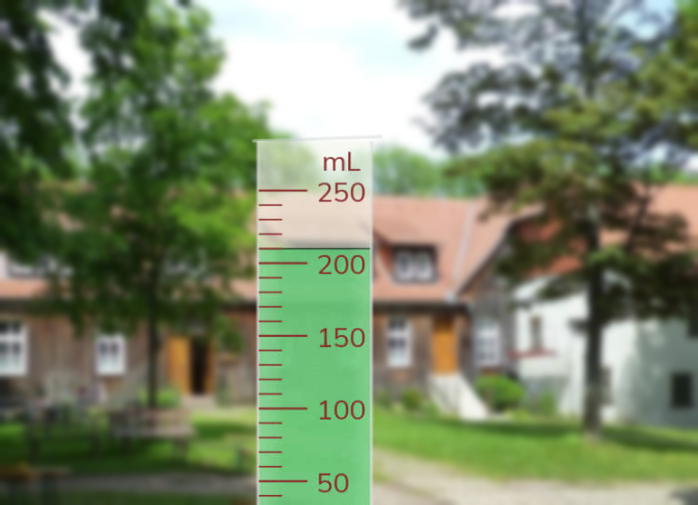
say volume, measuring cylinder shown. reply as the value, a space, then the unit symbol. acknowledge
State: 210 mL
